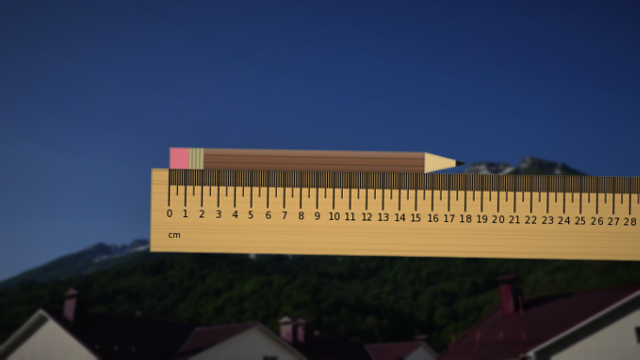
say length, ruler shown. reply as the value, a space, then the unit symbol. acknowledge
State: 18 cm
